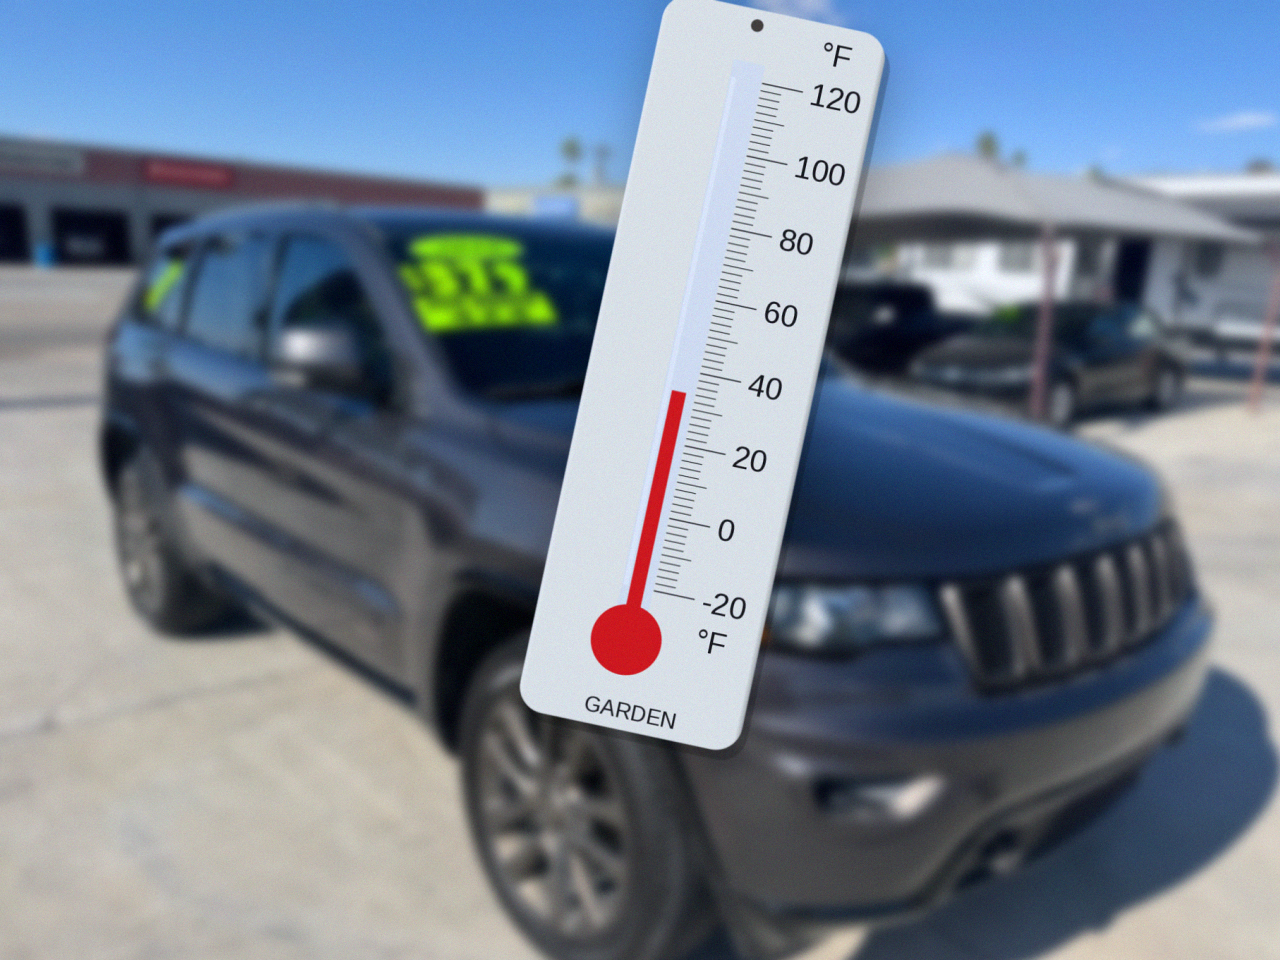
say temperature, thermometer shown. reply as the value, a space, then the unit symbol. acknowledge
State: 34 °F
